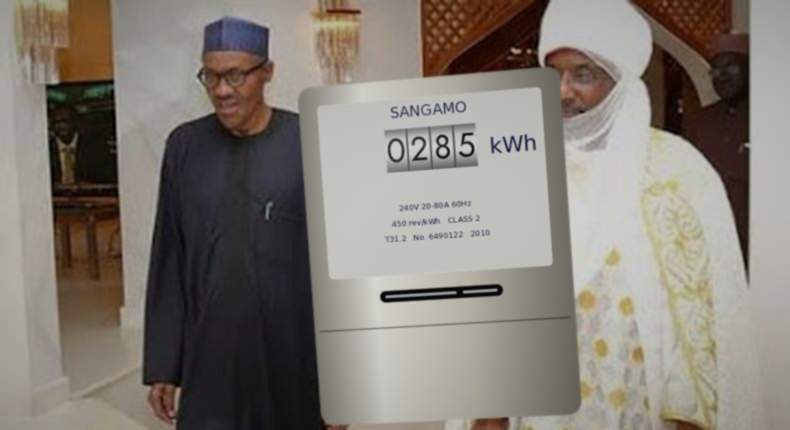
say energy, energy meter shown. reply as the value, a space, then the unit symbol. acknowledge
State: 285 kWh
